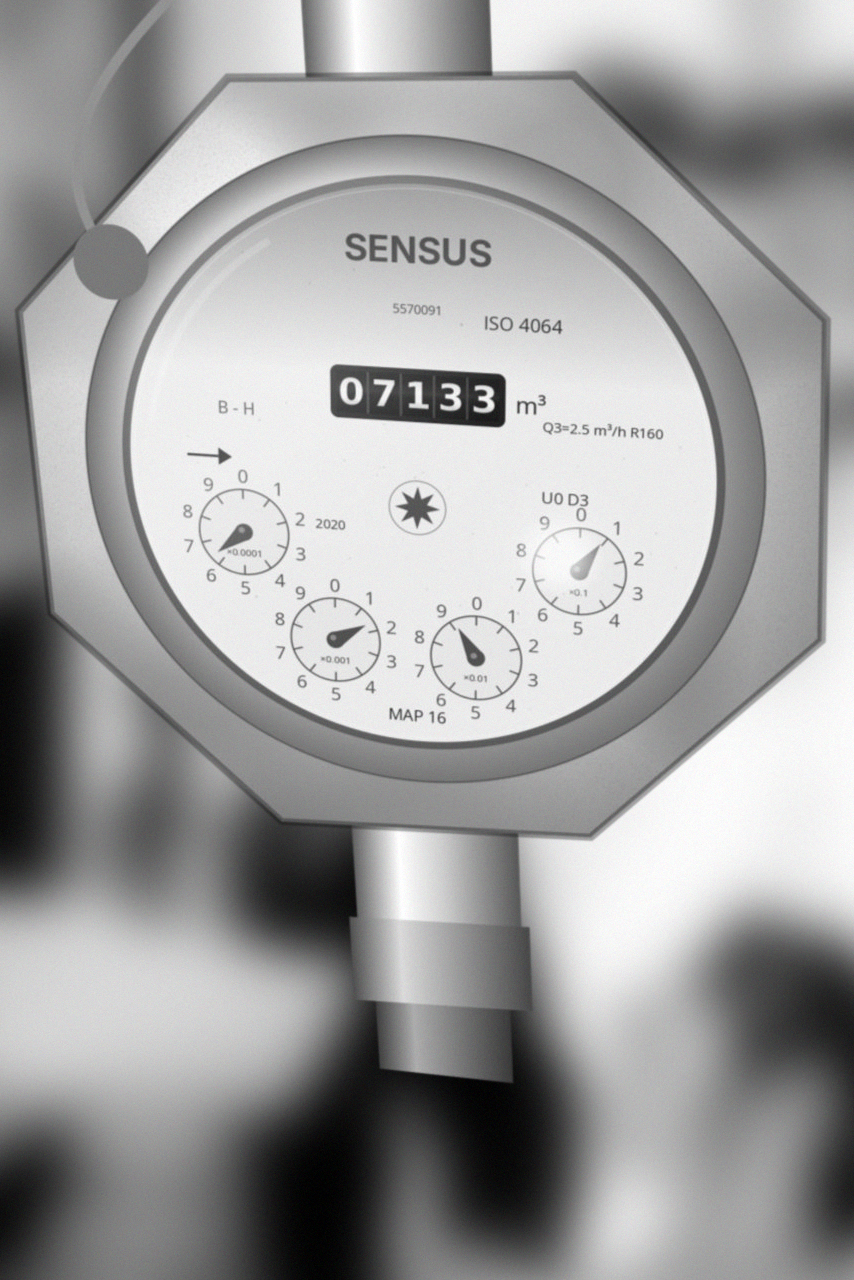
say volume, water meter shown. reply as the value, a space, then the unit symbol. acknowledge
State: 7133.0916 m³
